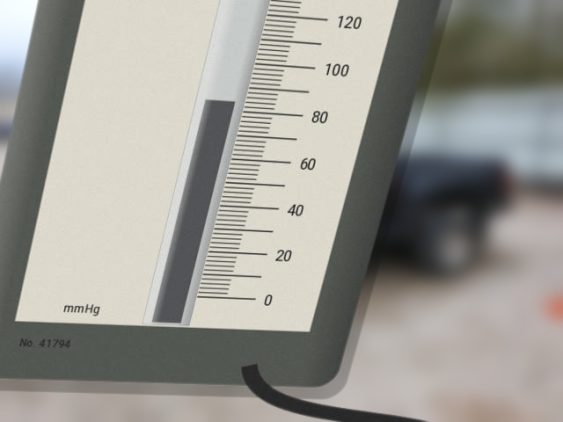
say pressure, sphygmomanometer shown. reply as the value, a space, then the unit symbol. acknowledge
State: 84 mmHg
